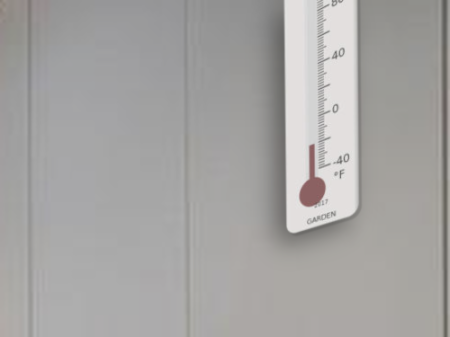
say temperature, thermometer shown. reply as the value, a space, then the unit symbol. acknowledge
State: -20 °F
